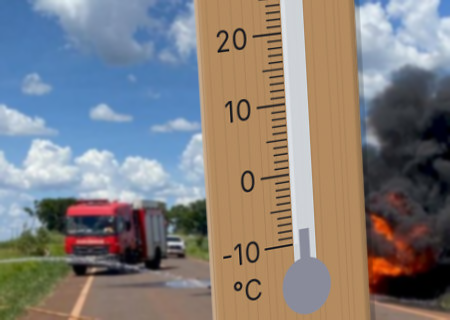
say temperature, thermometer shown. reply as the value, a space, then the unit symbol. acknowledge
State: -8 °C
